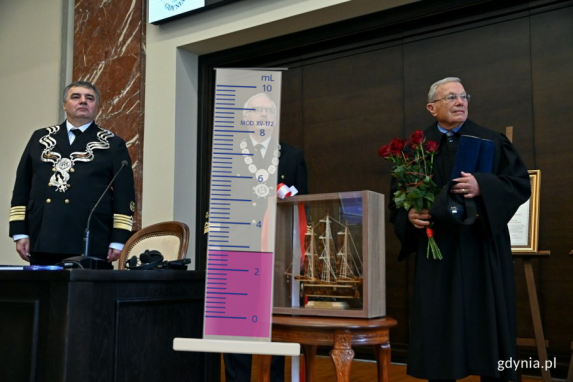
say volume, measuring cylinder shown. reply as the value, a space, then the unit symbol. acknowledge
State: 2.8 mL
